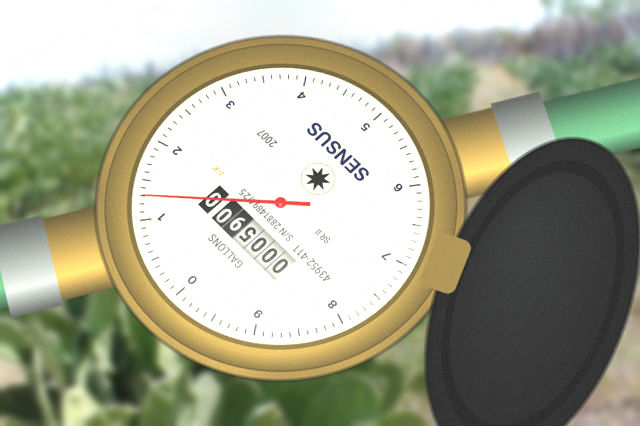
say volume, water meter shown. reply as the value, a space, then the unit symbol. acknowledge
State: 5901.3 gal
